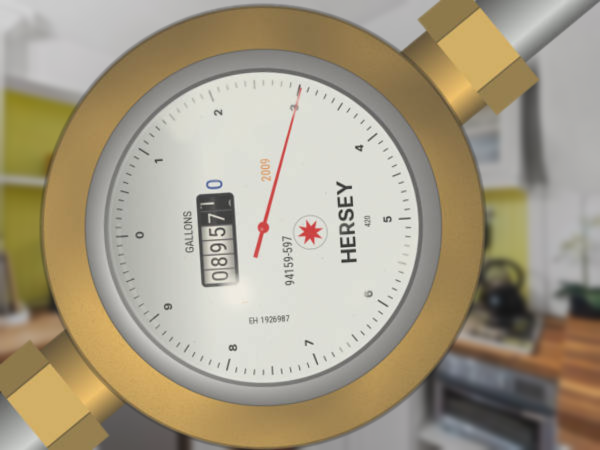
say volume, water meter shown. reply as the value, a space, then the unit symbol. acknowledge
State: 895713.0 gal
